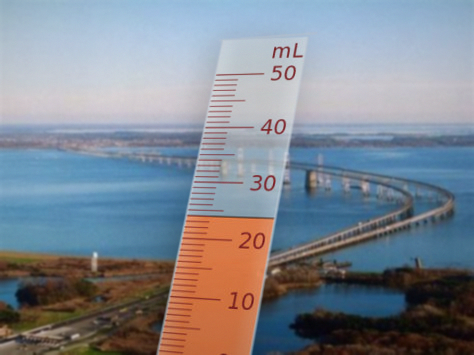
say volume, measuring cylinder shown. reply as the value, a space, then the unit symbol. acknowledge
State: 24 mL
